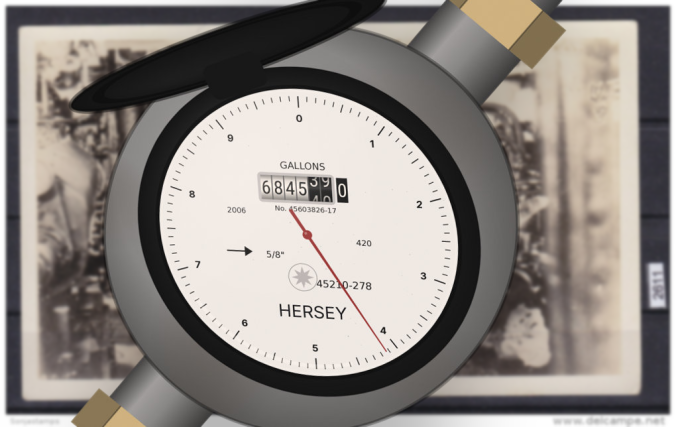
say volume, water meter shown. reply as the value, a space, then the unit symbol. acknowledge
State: 6845394.1 gal
